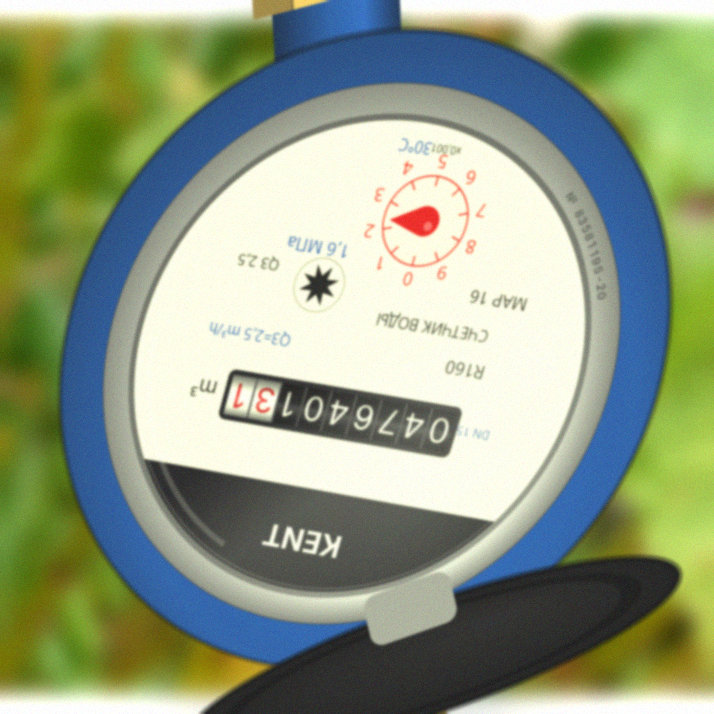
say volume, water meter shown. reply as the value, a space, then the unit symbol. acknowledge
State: 476401.312 m³
